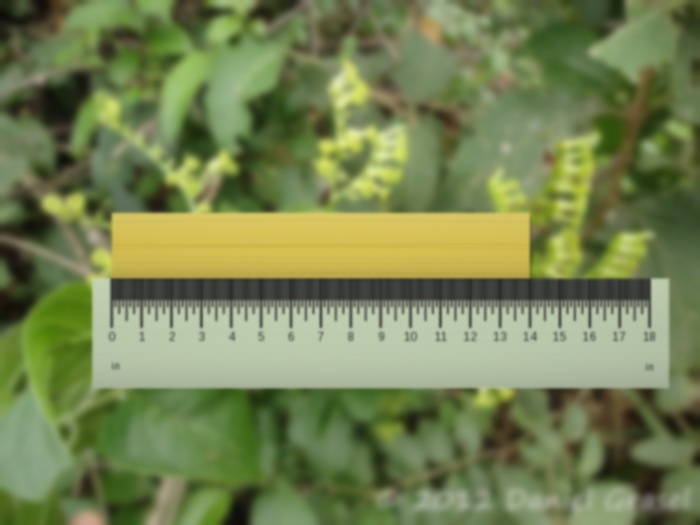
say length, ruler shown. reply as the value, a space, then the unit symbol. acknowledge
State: 14 in
